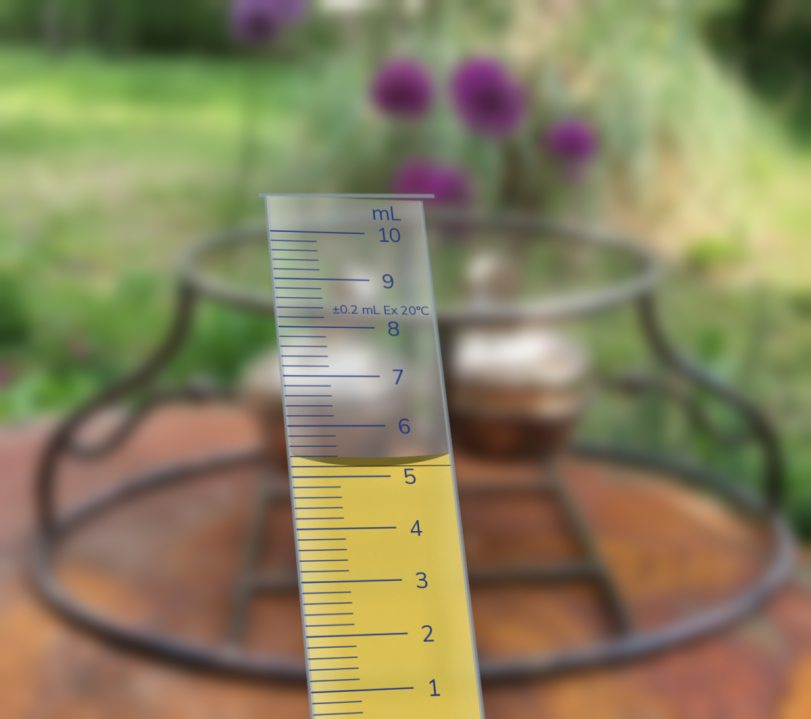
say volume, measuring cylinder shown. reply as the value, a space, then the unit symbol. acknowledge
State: 5.2 mL
